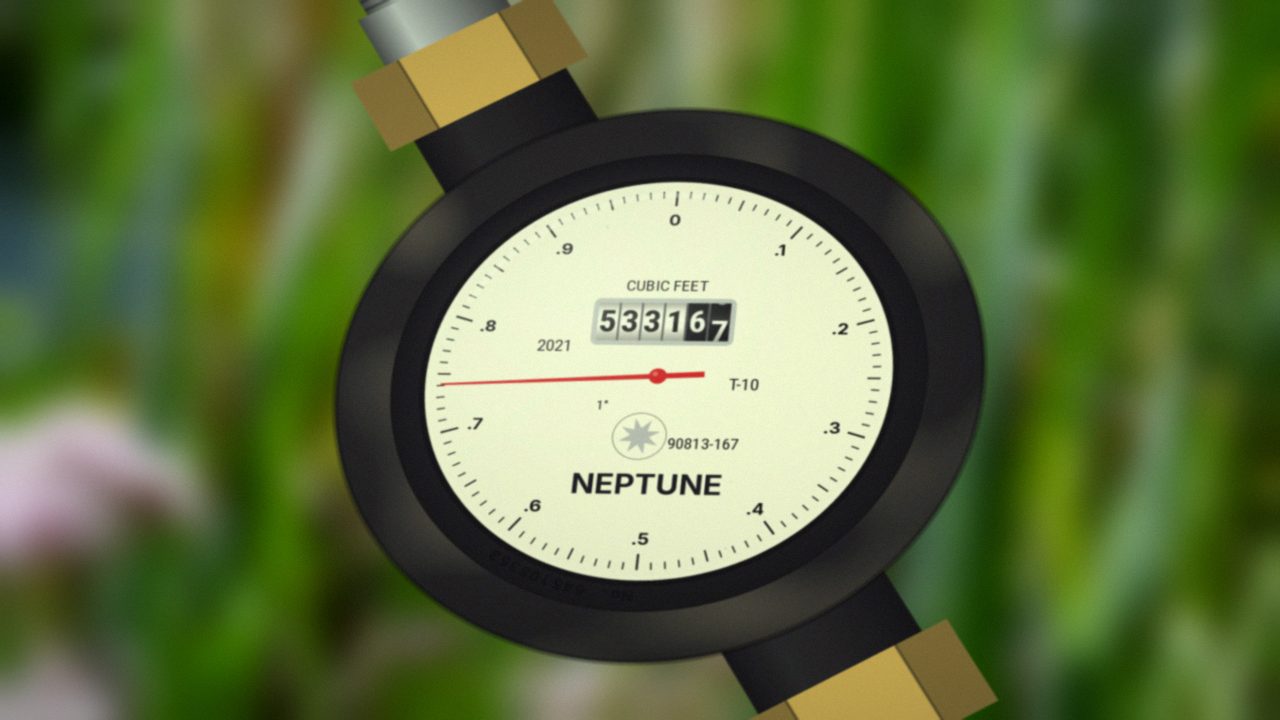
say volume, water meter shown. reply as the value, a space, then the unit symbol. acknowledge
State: 533166.74 ft³
